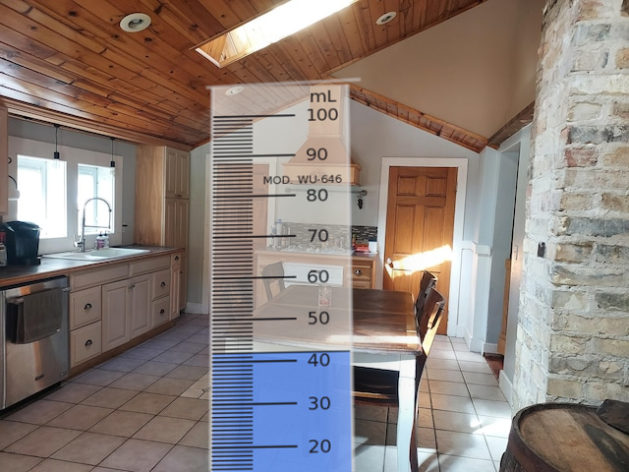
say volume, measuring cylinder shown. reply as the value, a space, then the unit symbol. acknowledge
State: 42 mL
